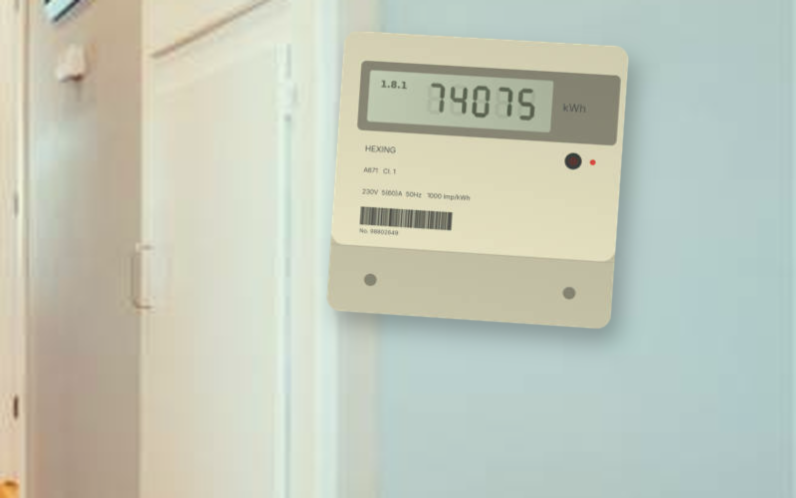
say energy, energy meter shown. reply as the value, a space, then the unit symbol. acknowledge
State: 74075 kWh
